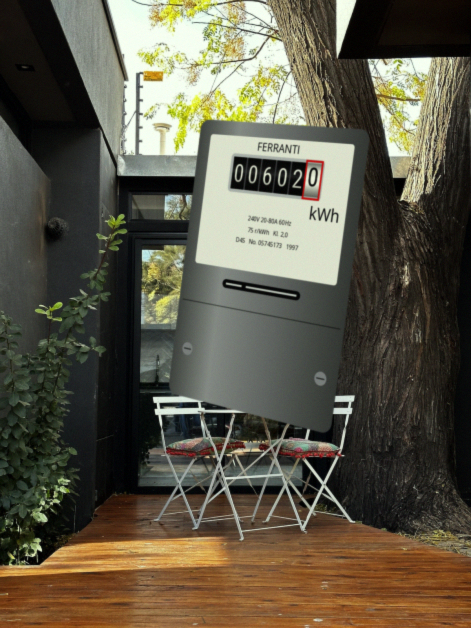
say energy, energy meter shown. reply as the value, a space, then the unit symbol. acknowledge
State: 602.0 kWh
